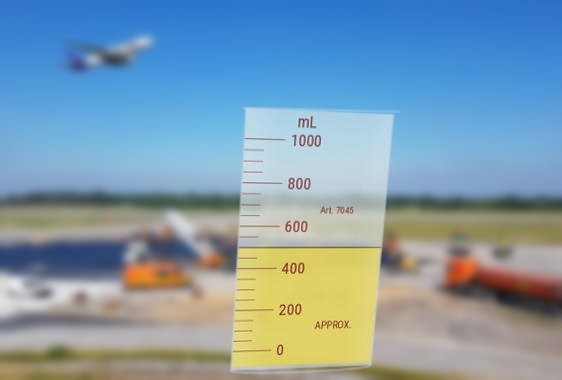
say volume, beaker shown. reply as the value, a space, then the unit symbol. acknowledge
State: 500 mL
